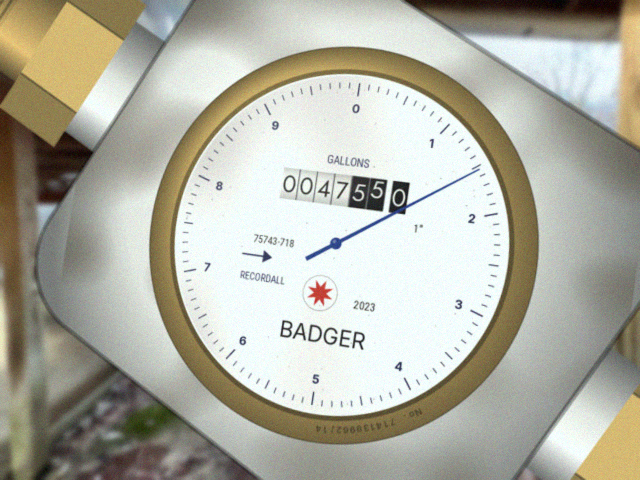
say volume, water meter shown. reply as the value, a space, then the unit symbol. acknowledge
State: 47551.5 gal
